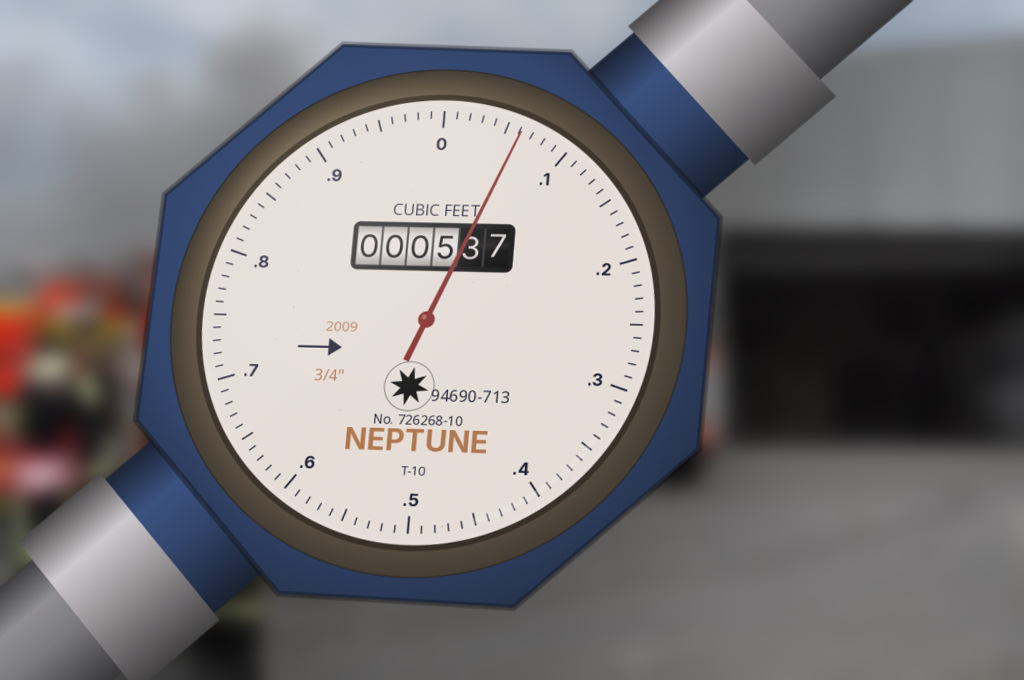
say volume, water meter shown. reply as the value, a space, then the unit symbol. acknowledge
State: 537.06 ft³
